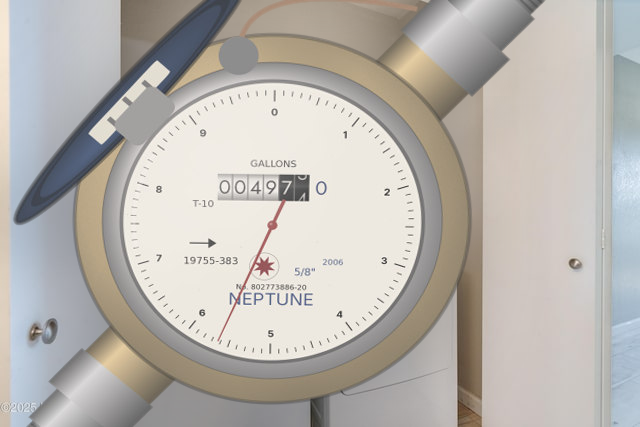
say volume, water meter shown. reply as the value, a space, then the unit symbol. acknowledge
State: 49735.6 gal
